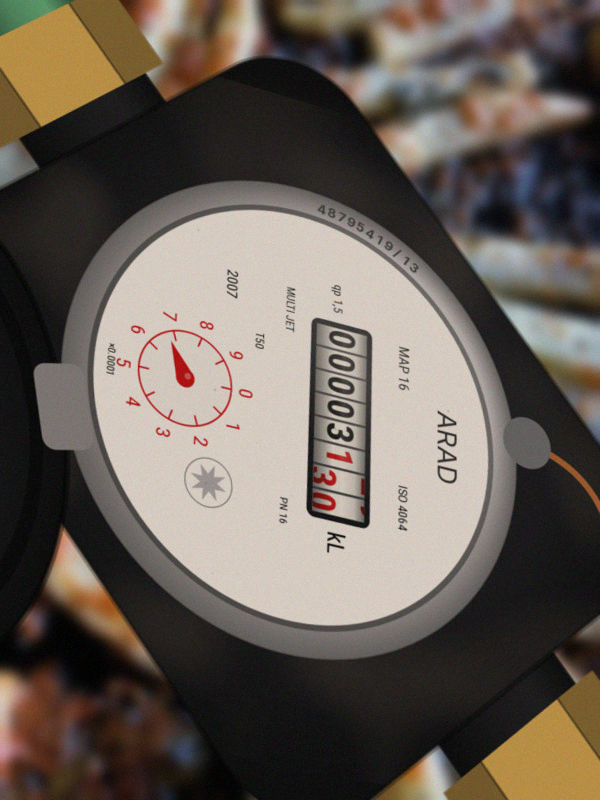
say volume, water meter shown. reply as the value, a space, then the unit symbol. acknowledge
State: 3.1296 kL
